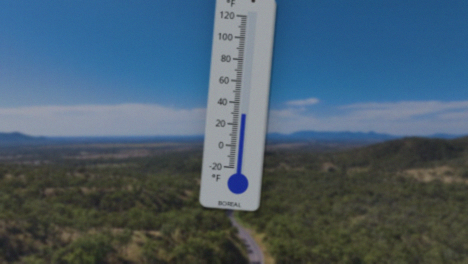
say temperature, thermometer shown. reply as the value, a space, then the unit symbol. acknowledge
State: 30 °F
